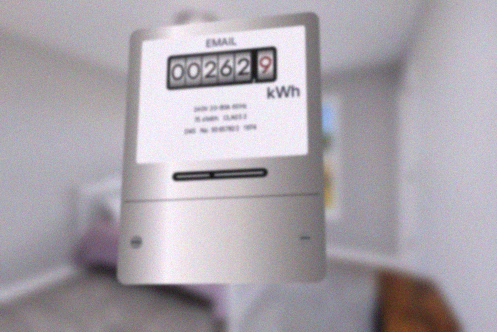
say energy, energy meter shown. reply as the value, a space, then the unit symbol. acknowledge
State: 262.9 kWh
